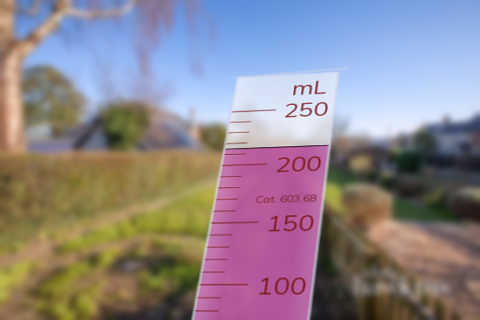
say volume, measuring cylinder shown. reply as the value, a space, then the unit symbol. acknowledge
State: 215 mL
